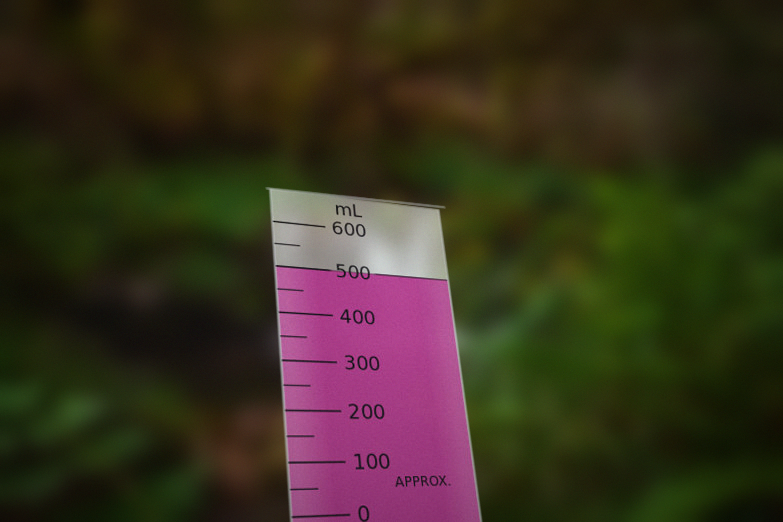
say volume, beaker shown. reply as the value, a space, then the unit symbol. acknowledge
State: 500 mL
